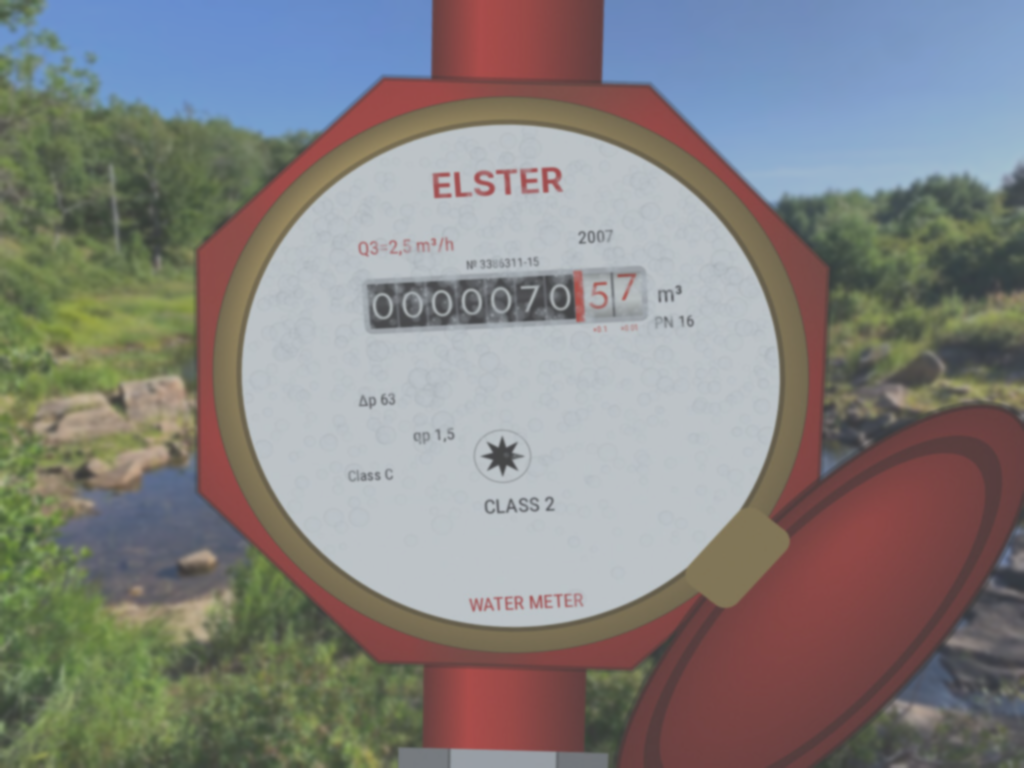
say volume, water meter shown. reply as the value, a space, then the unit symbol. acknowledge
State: 70.57 m³
